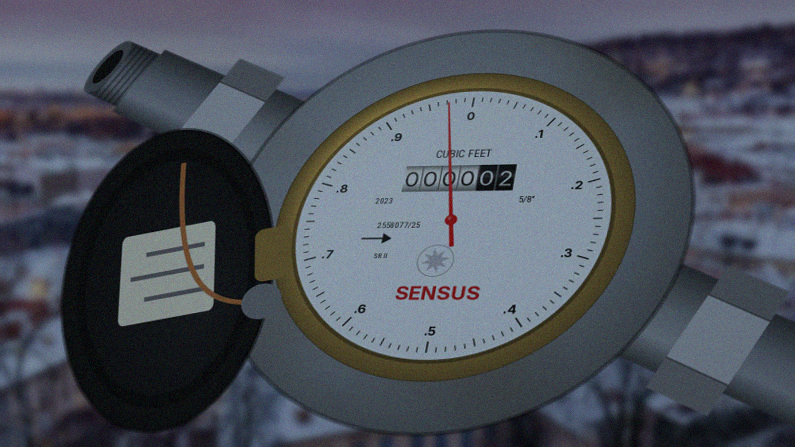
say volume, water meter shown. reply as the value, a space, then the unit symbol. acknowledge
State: 1.97 ft³
